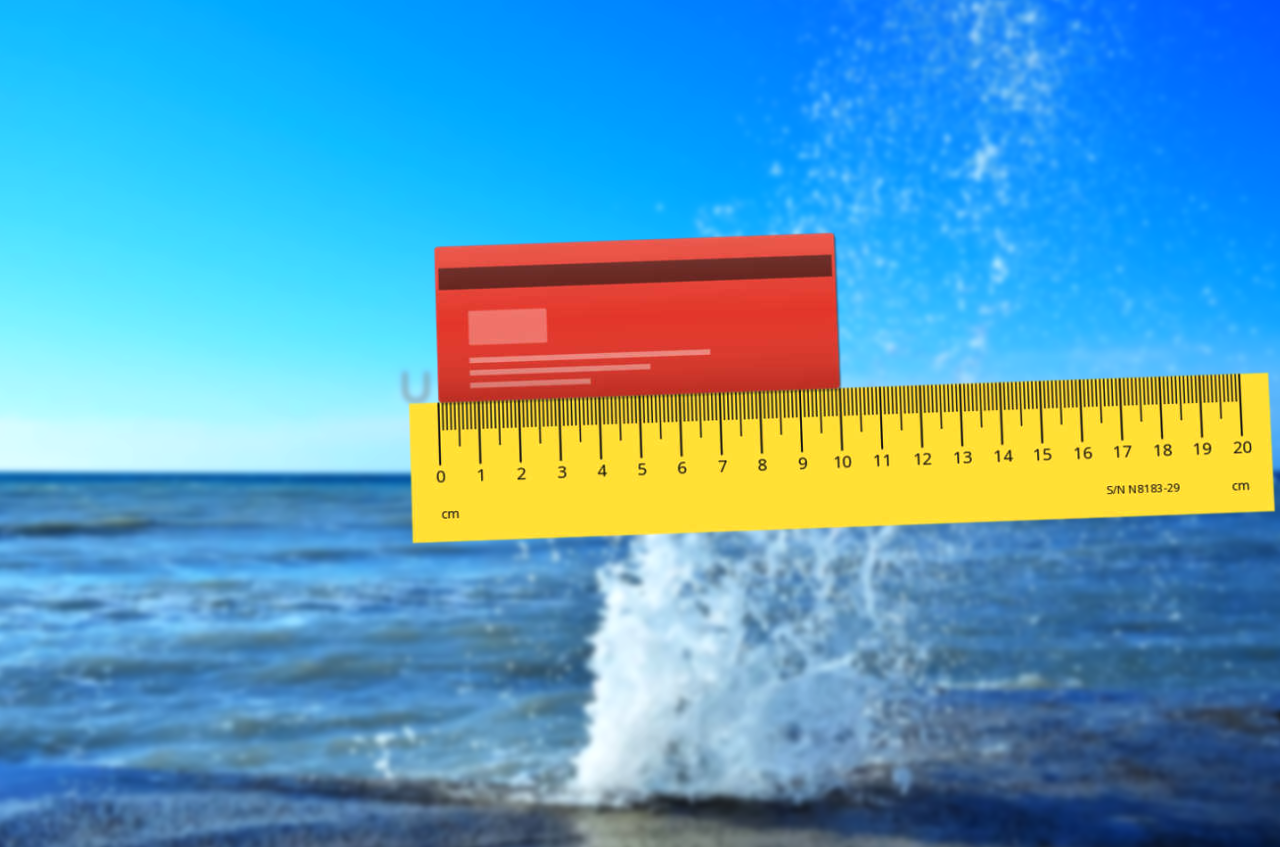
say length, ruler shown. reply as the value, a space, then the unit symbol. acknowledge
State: 10 cm
